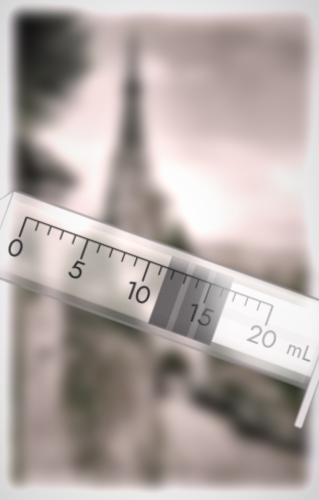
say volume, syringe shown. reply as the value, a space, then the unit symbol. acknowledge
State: 11.5 mL
